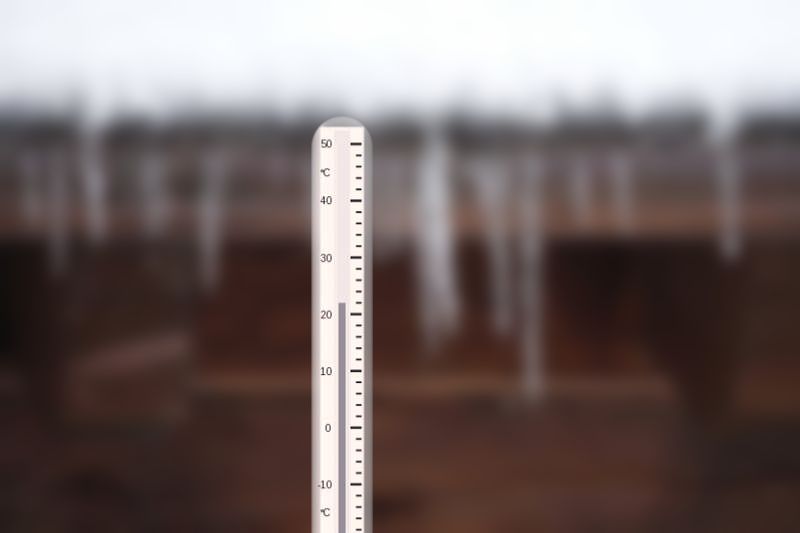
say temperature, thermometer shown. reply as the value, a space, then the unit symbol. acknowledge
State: 22 °C
